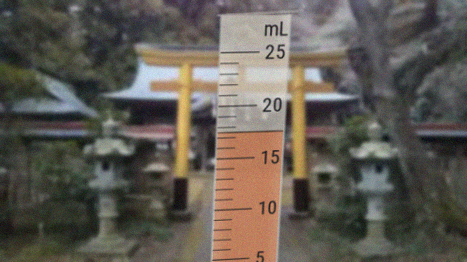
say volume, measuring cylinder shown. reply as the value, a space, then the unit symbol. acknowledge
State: 17.5 mL
